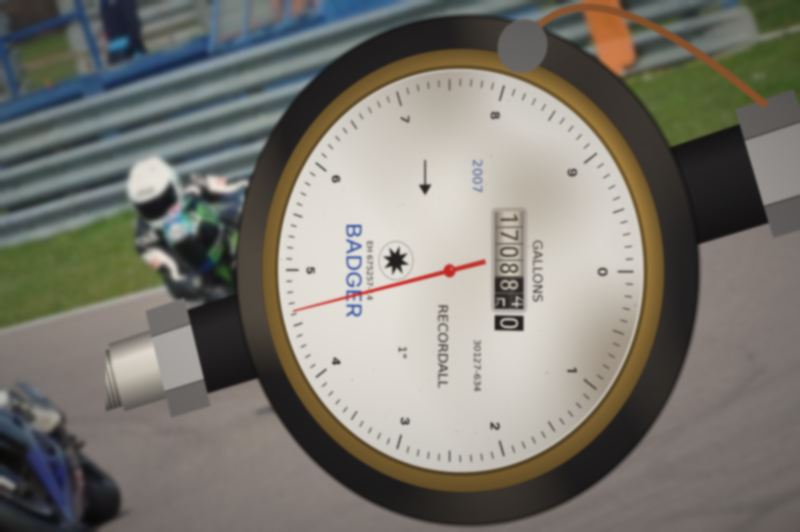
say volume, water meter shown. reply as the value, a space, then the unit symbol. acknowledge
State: 1708844.6 gal
